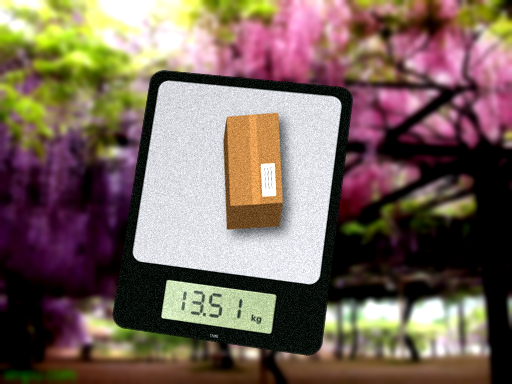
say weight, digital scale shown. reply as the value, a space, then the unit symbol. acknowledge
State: 13.51 kg
